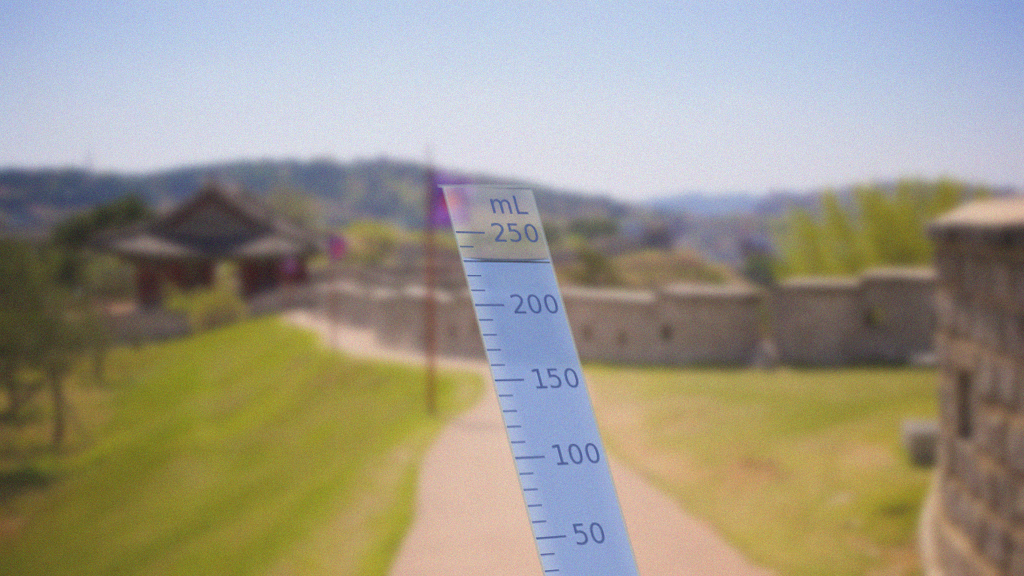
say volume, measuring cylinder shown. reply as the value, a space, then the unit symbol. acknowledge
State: 230 mL
